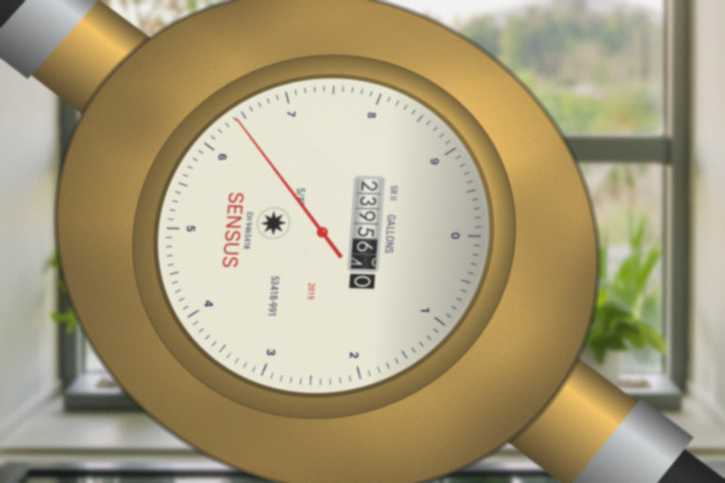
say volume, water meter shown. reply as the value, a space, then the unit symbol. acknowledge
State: 2395636.4 gal
